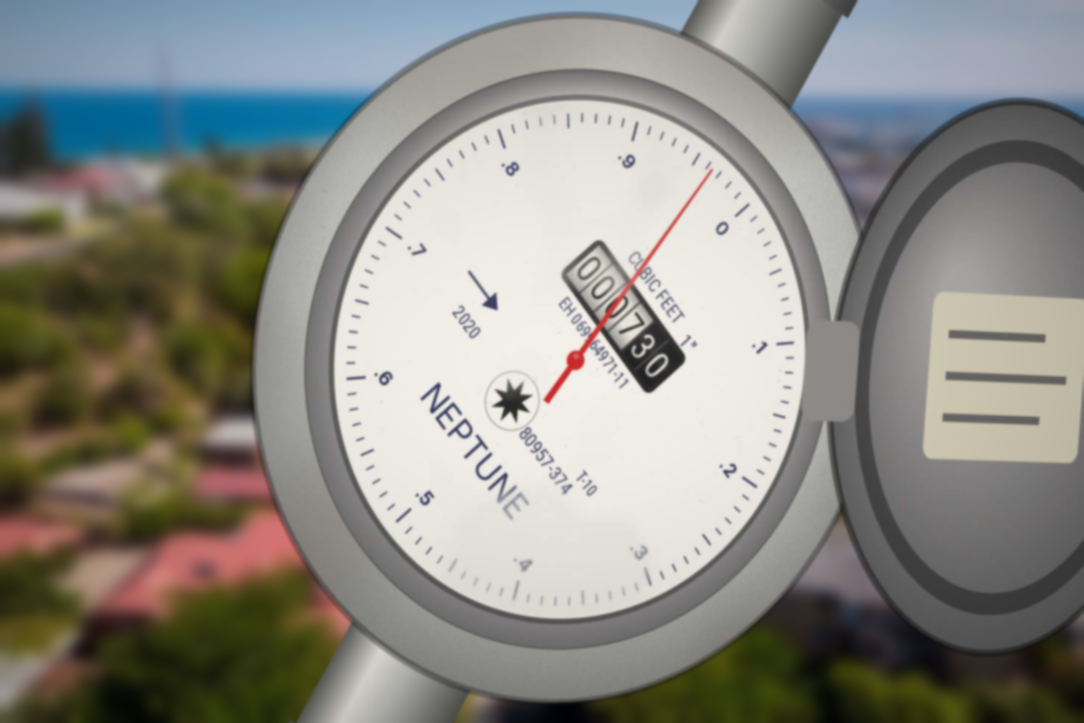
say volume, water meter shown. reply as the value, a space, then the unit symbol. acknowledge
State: 729.96 ft³
